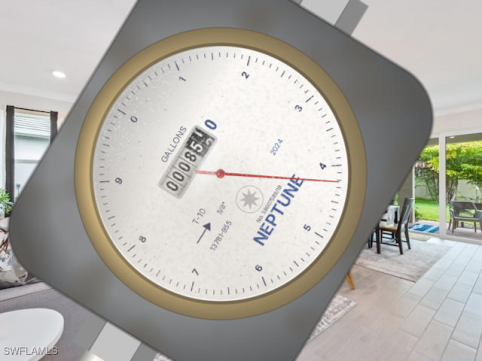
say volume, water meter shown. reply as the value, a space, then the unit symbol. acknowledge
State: 8514.2 gal
